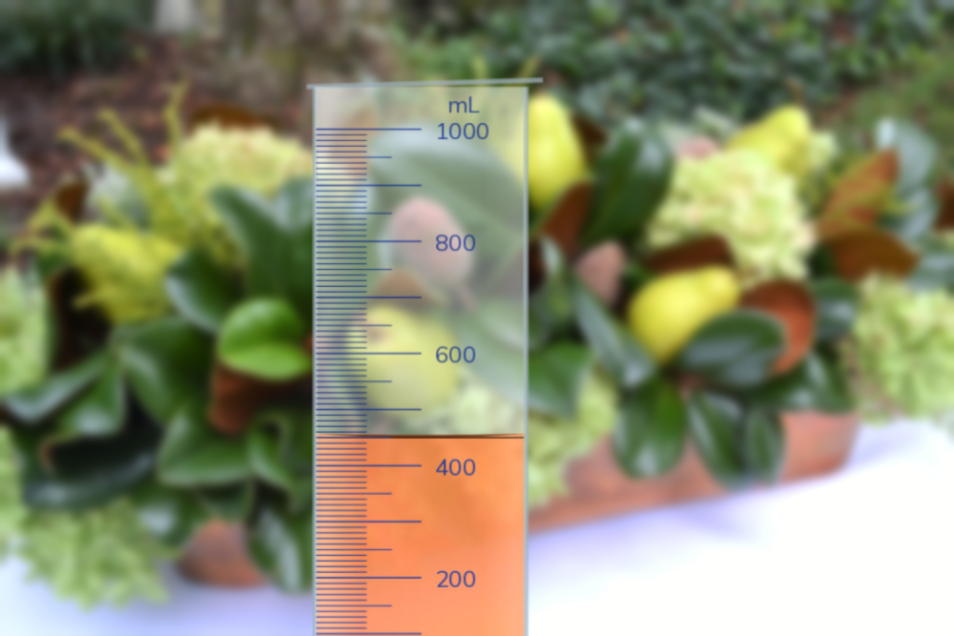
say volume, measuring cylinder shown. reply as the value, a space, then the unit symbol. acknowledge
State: 450 mL
